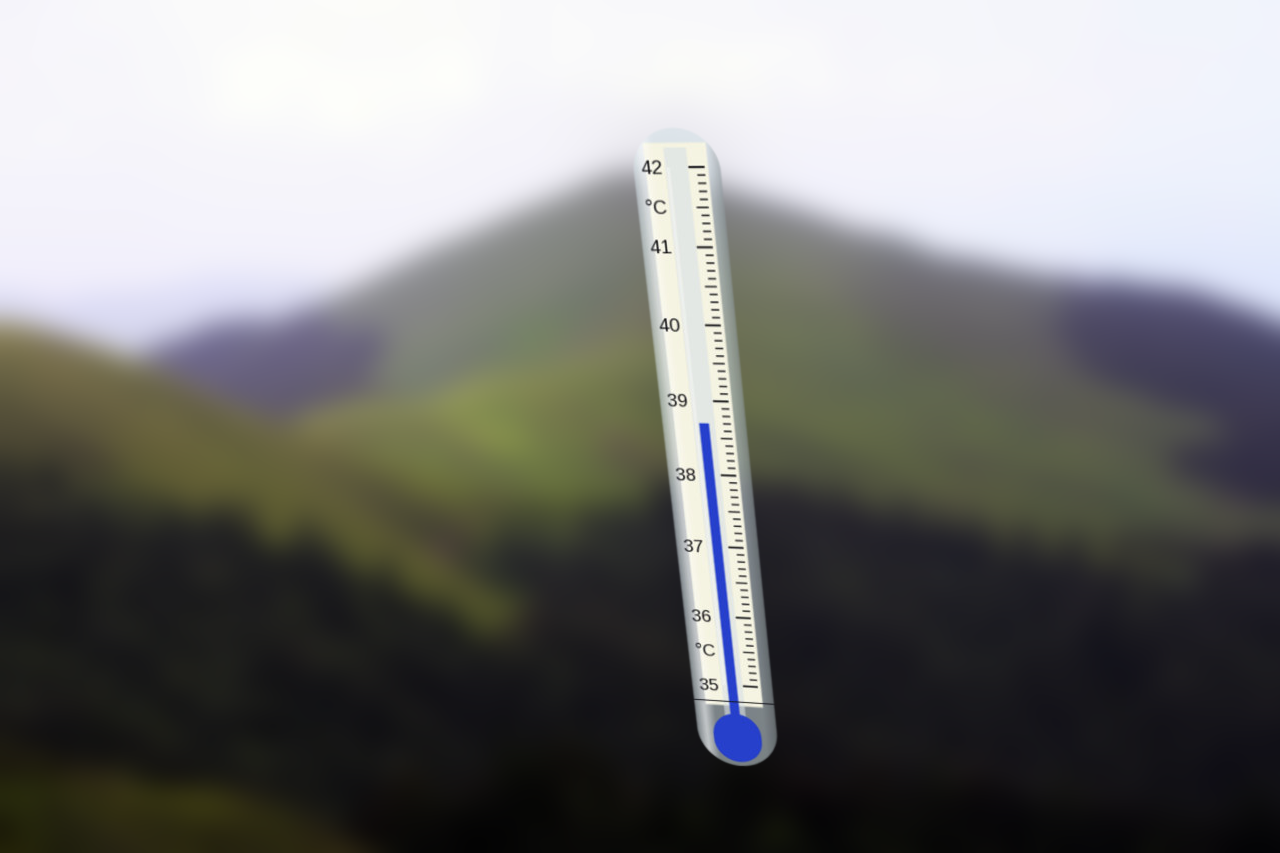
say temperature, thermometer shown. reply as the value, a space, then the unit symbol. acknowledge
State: 38.7 °C
